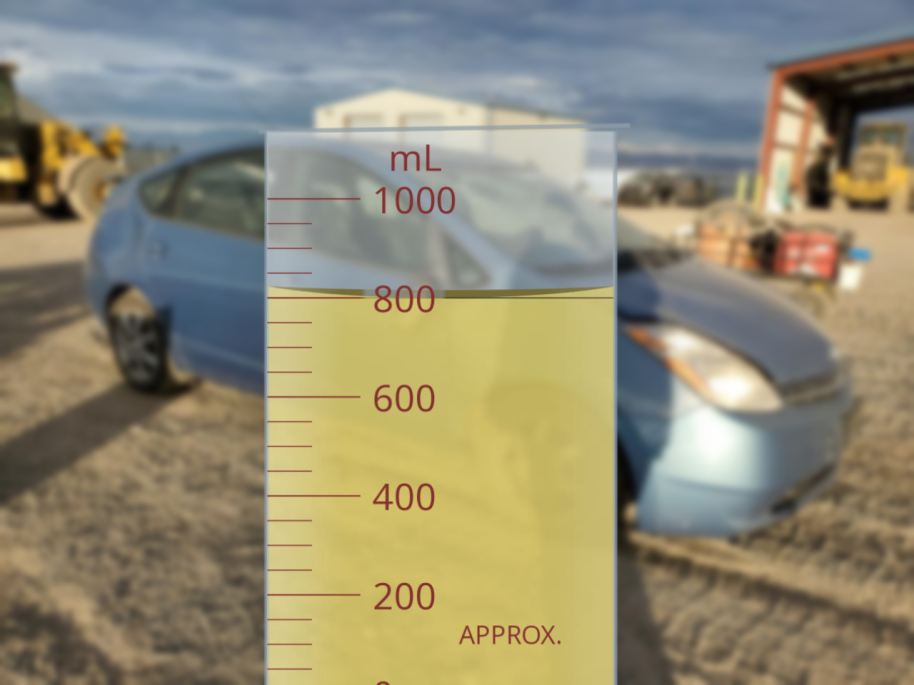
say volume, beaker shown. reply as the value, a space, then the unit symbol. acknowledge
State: 800 mL
